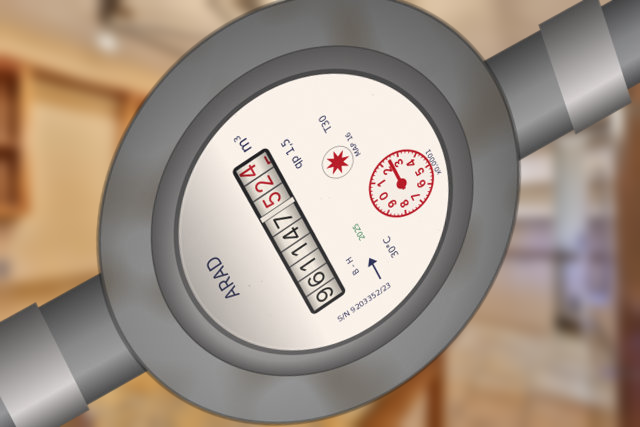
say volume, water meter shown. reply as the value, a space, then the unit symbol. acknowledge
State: 961147.5242 m³
